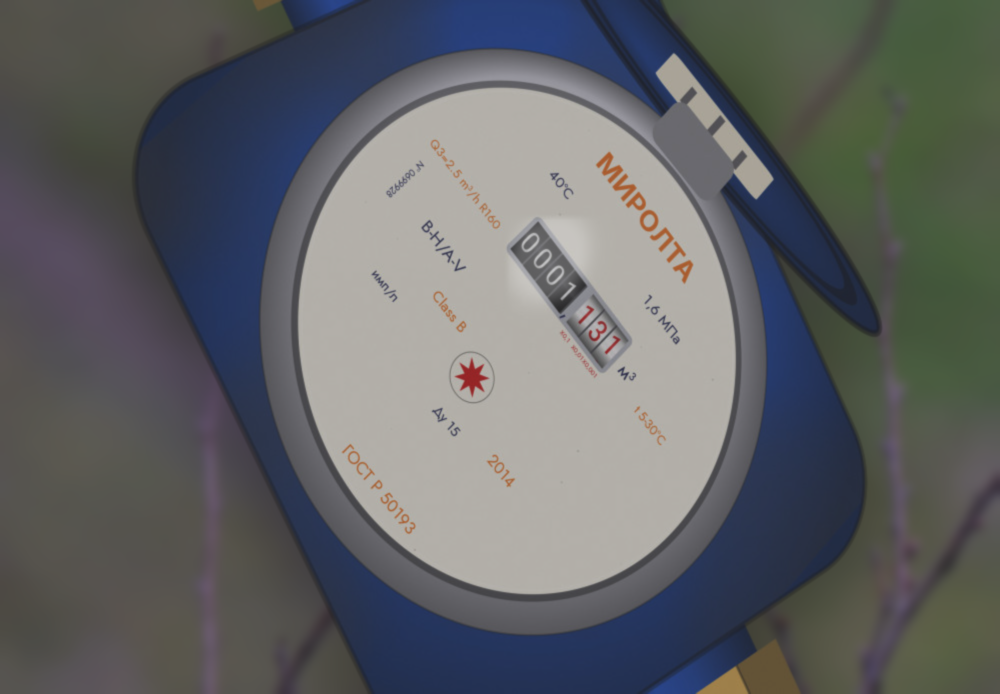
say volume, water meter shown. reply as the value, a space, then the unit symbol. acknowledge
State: 1.131 m³
